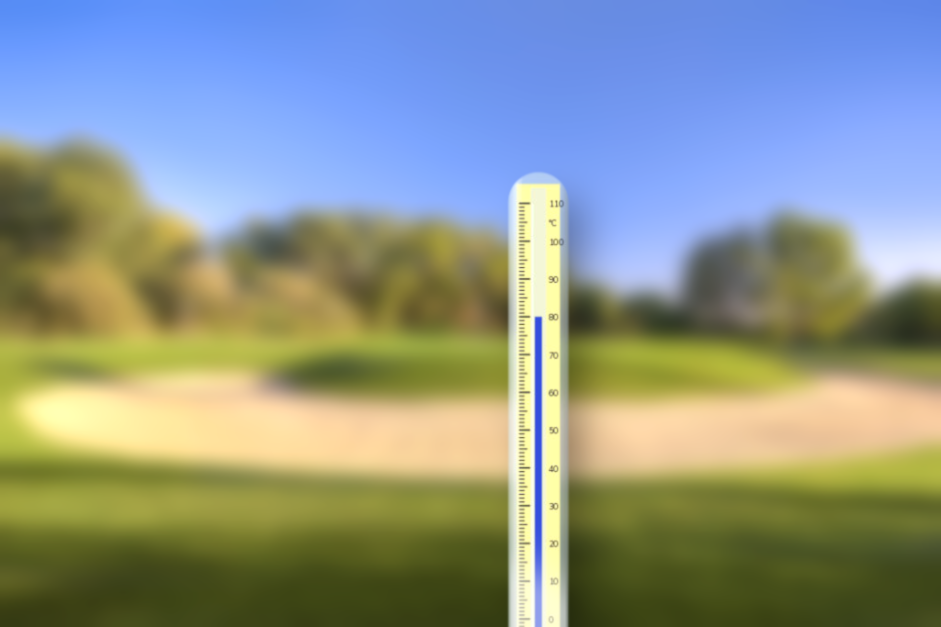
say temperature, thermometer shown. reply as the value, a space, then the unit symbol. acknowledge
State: 80 °C
